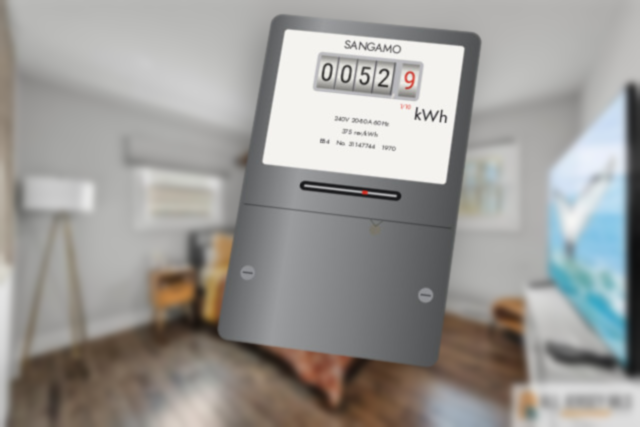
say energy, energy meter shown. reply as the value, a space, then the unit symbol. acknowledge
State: 52.9 kWh
